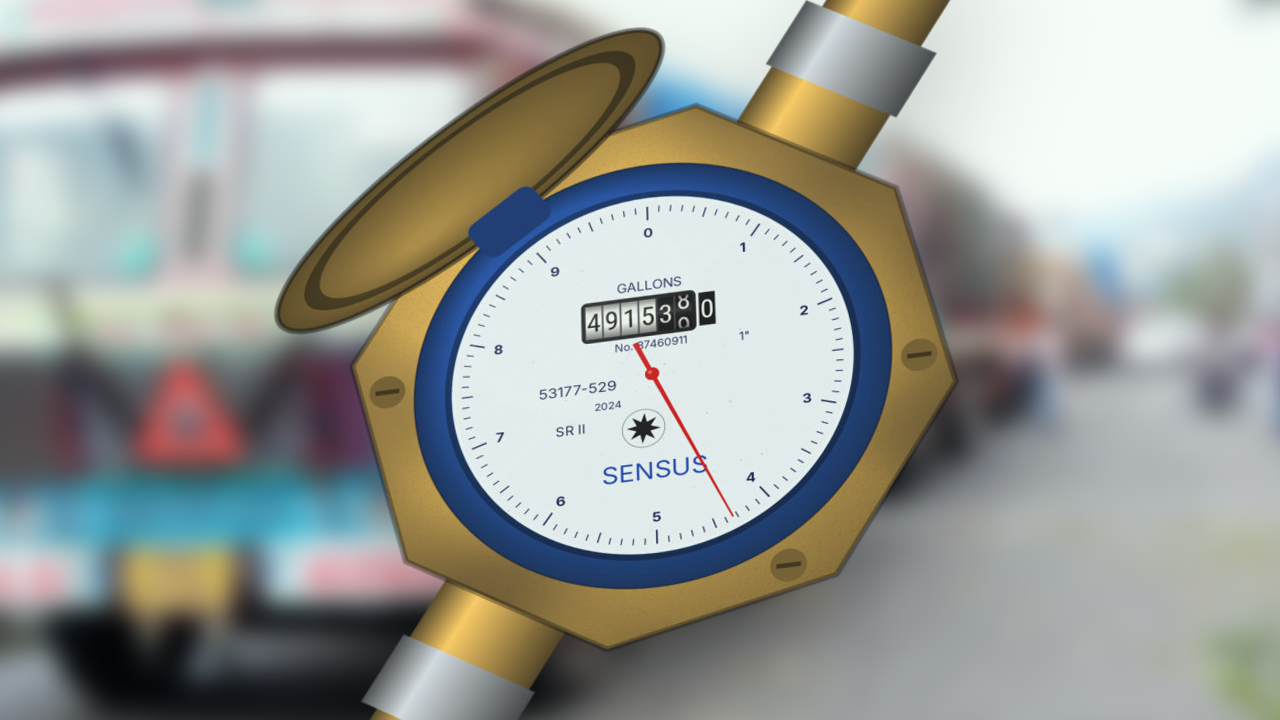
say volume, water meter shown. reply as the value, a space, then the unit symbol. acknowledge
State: 4915384.3 gal
